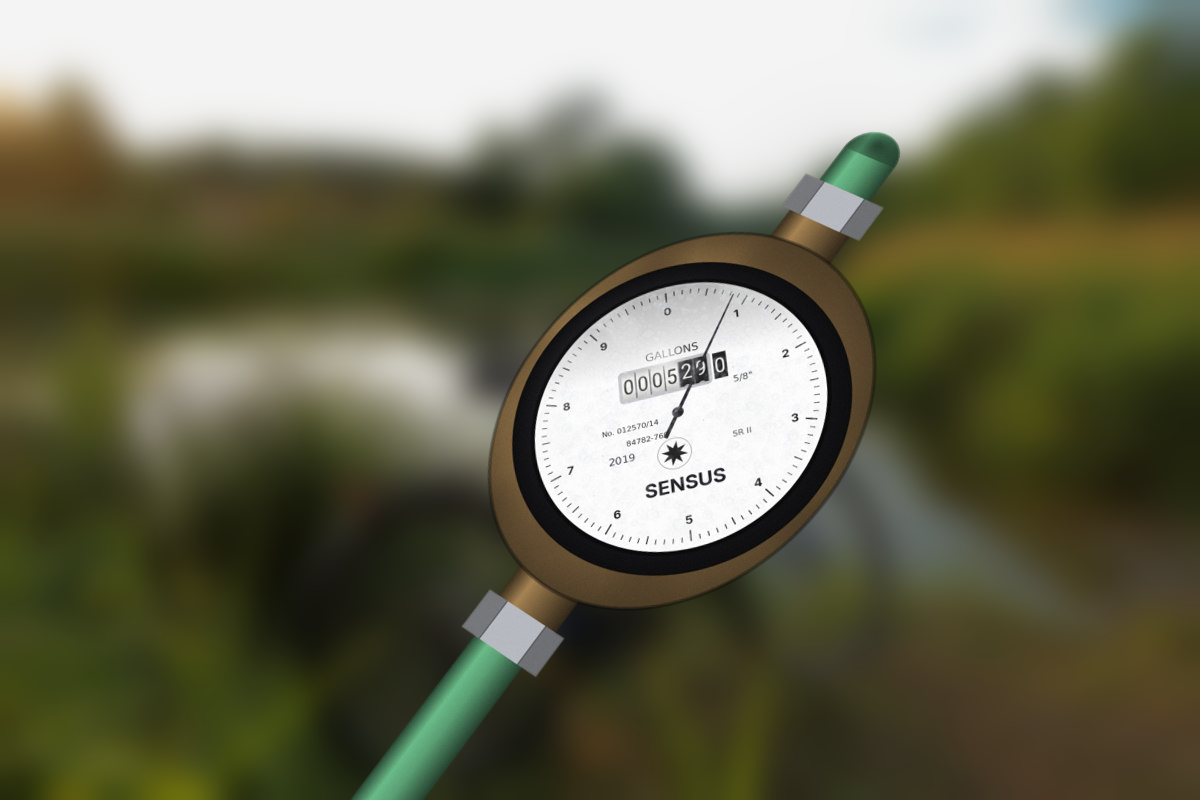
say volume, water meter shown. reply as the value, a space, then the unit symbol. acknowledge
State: 5290.8 gal
